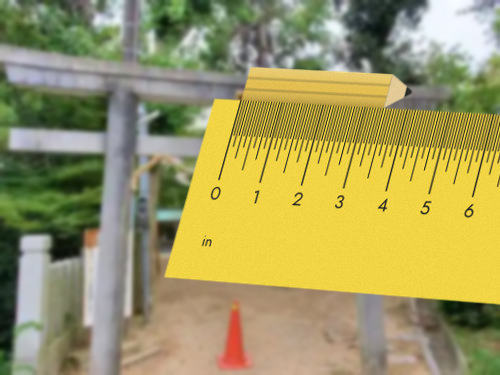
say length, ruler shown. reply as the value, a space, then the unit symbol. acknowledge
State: 4 in
